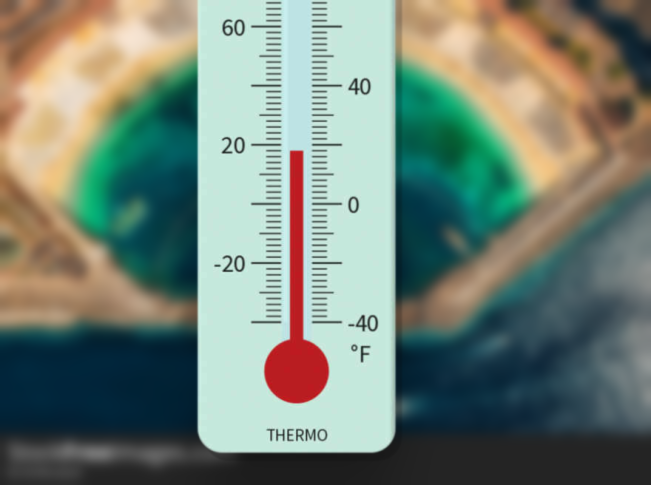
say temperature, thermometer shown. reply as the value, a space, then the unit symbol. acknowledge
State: 18 °F
